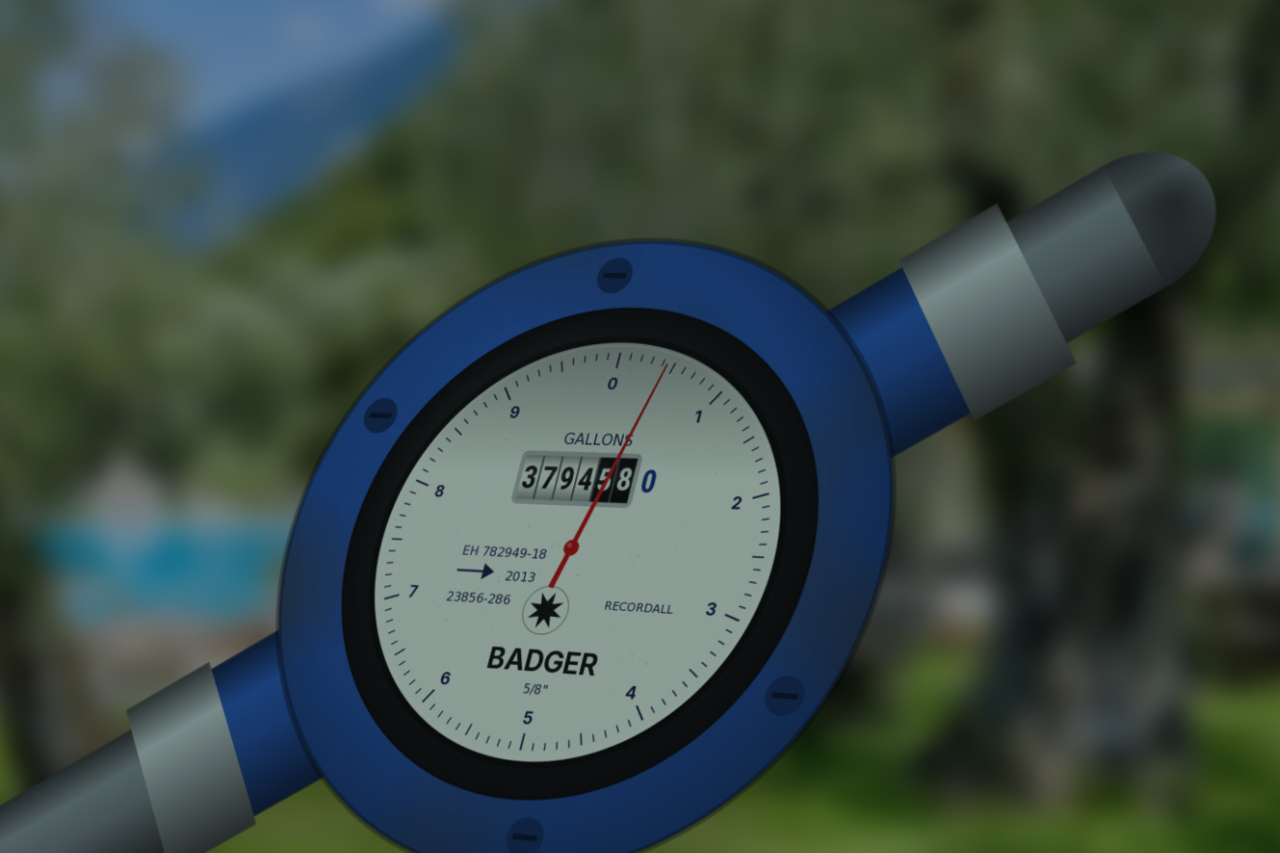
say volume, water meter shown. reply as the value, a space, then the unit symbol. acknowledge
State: 3794580.4 gal
